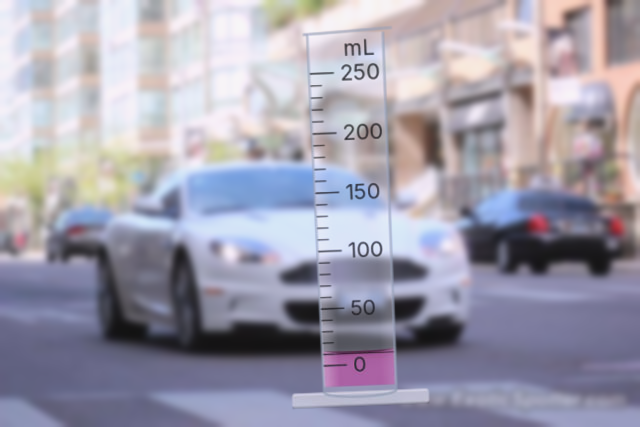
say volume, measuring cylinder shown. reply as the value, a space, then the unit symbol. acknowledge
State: 10 mL
